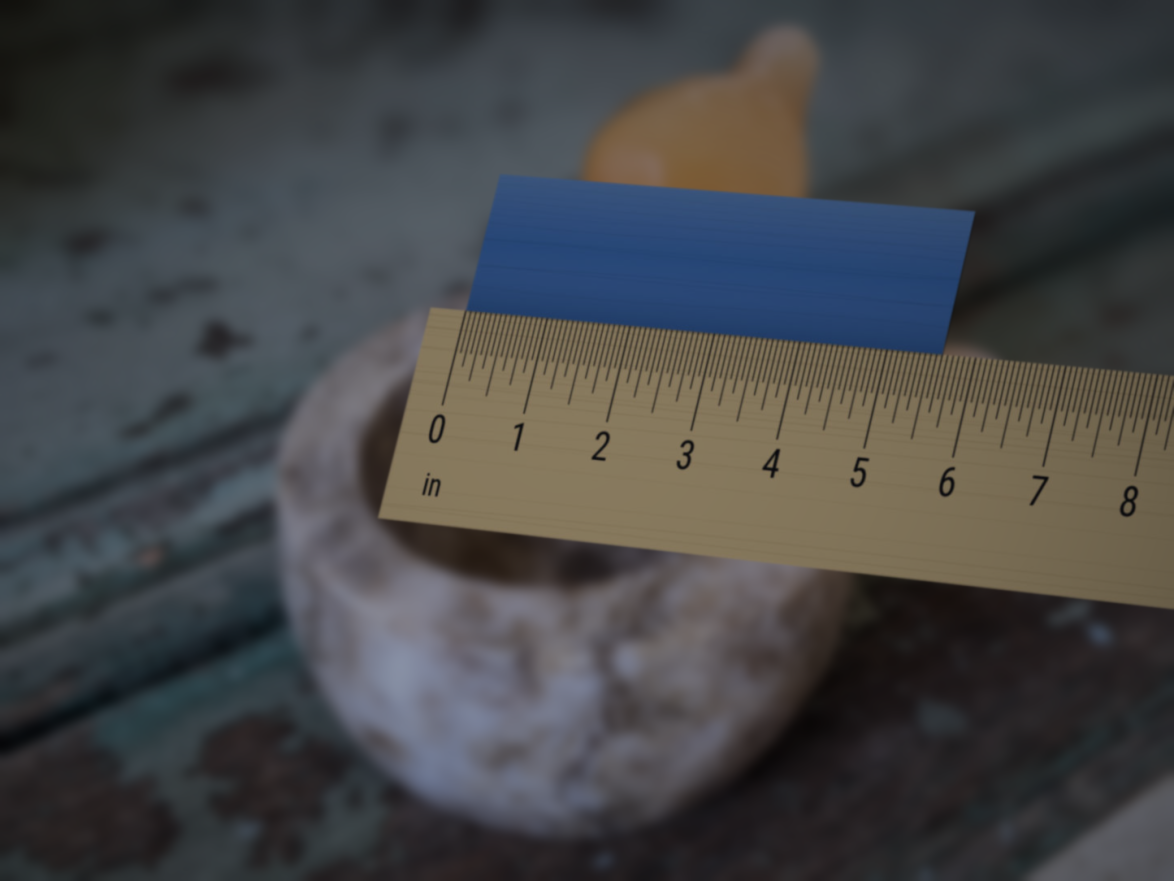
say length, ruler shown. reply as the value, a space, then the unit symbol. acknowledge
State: 5.625 in
